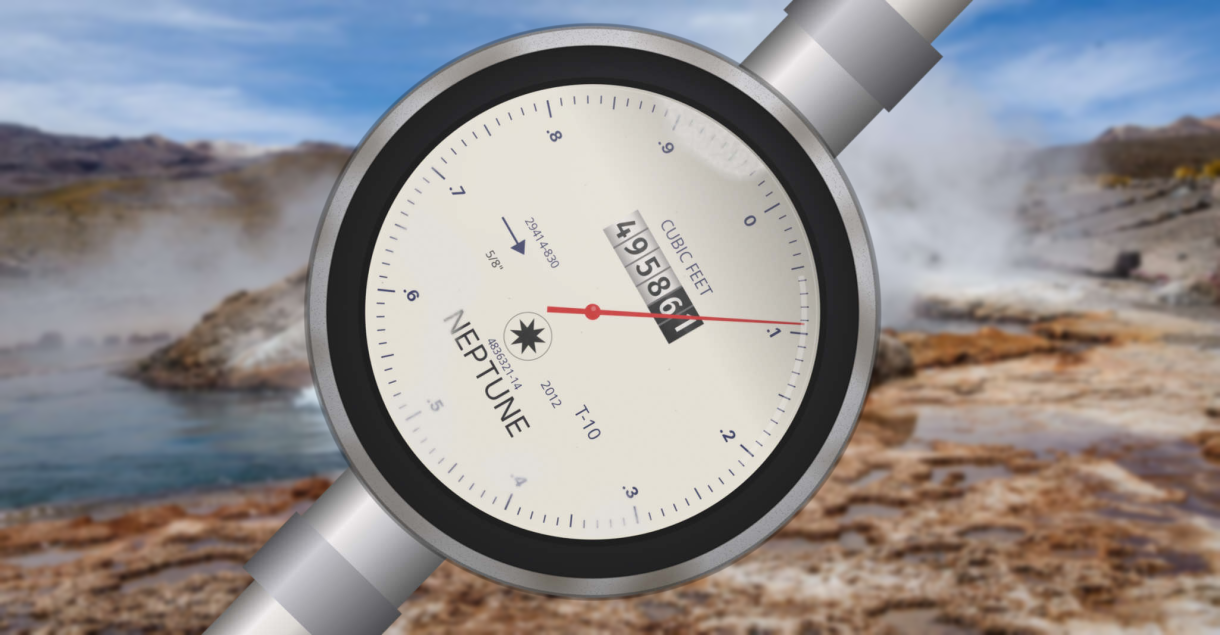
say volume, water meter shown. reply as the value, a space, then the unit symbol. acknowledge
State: 495861.09 ft³
